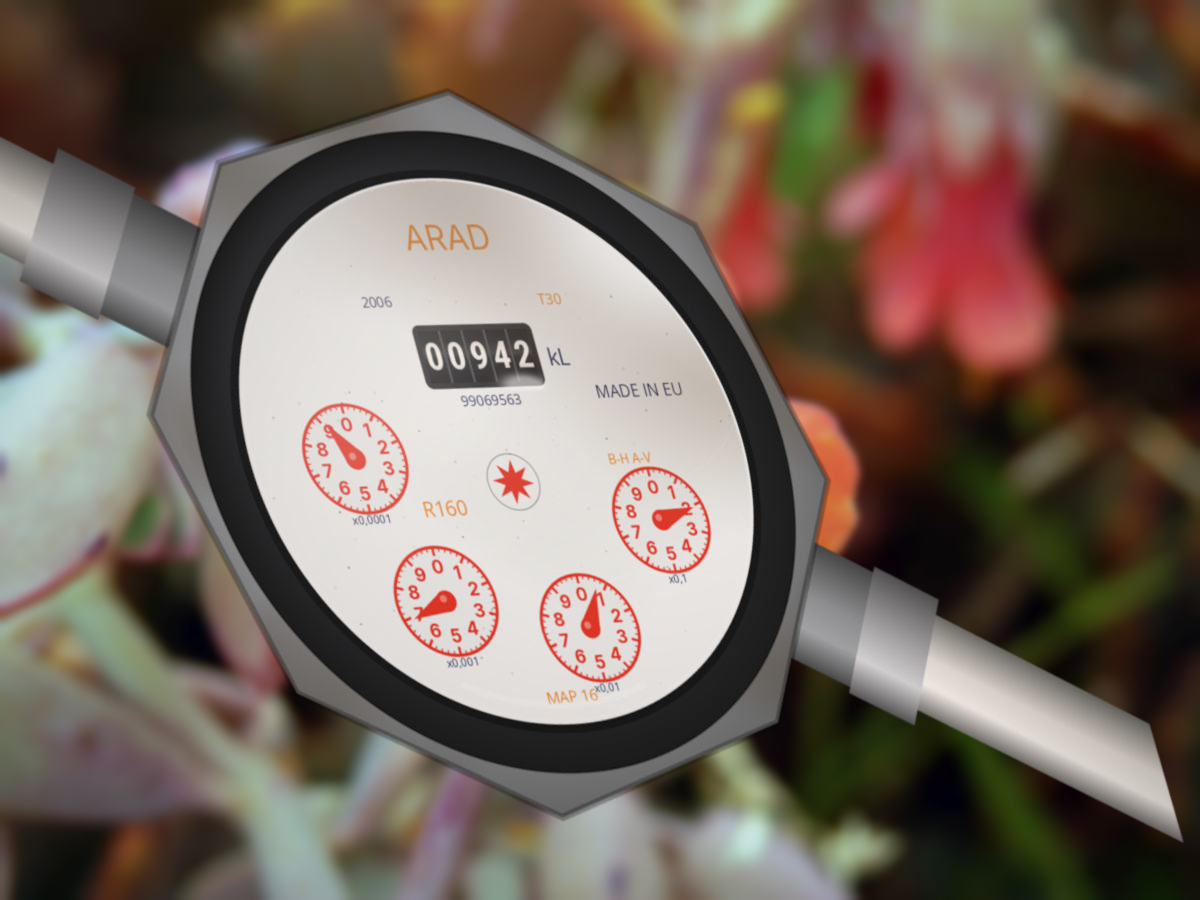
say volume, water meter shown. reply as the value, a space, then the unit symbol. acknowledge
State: 942.2069 kL
